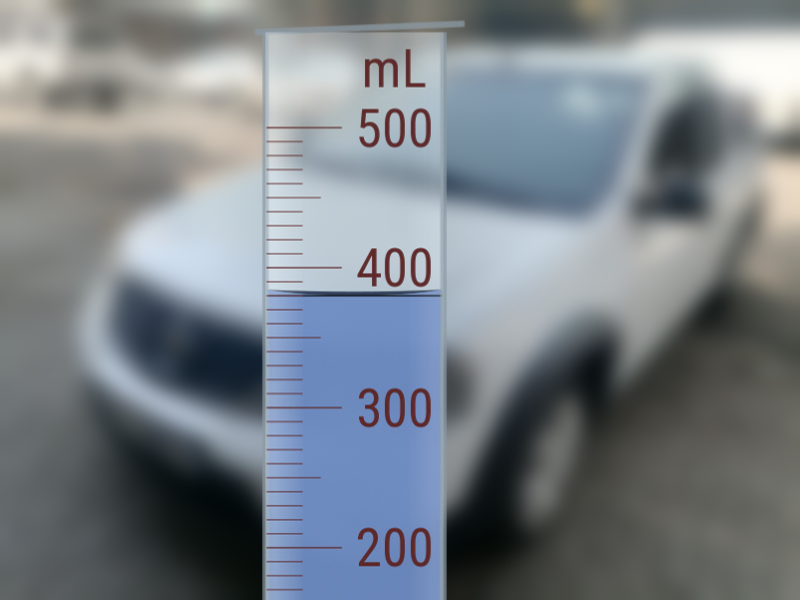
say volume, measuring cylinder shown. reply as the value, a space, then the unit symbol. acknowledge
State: 380 mL
